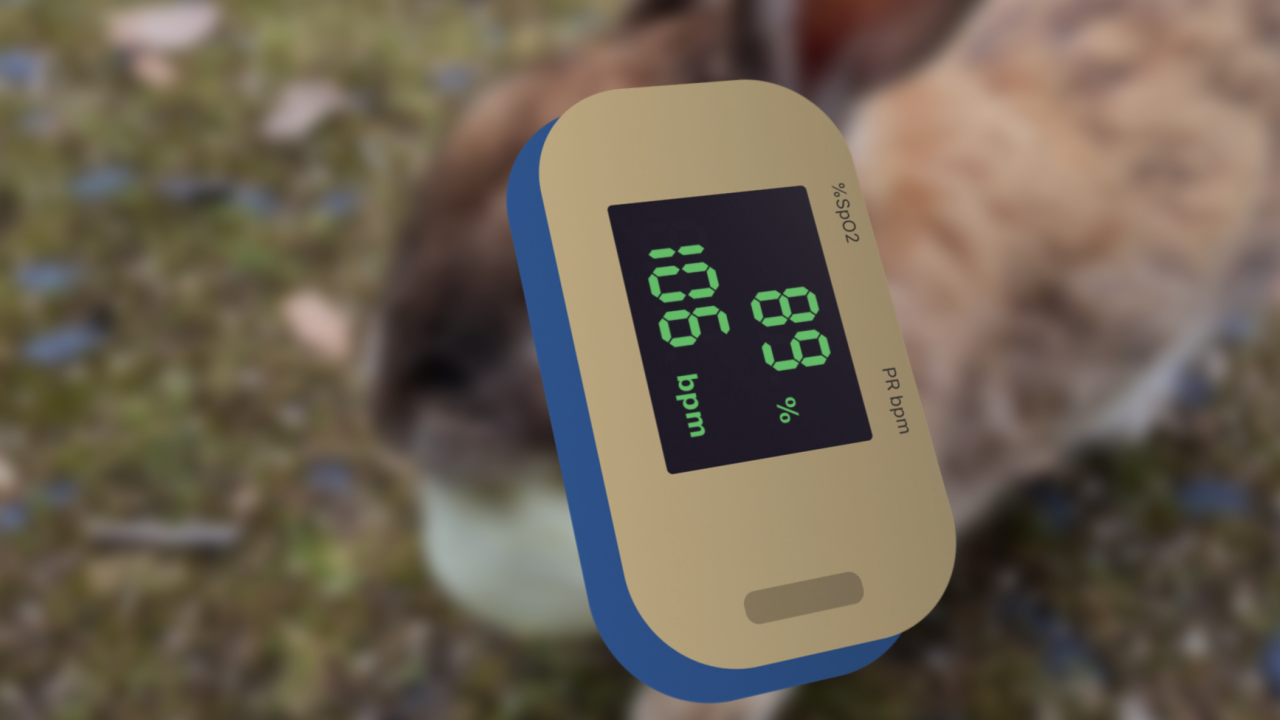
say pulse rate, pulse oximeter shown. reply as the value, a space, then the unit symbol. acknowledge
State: 106 bpm
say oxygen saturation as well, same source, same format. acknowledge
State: 89 %
